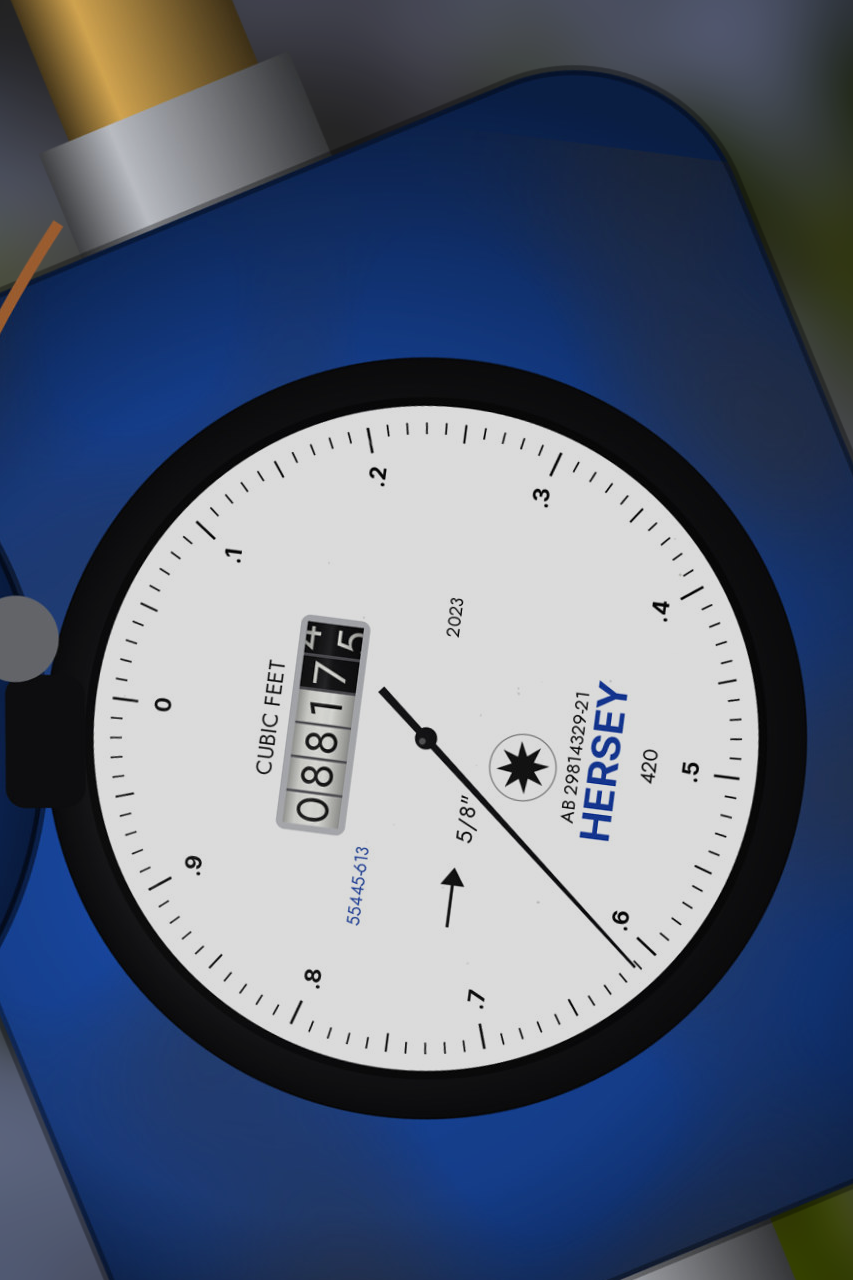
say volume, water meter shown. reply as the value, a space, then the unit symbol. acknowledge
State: 88174.61 ft³
